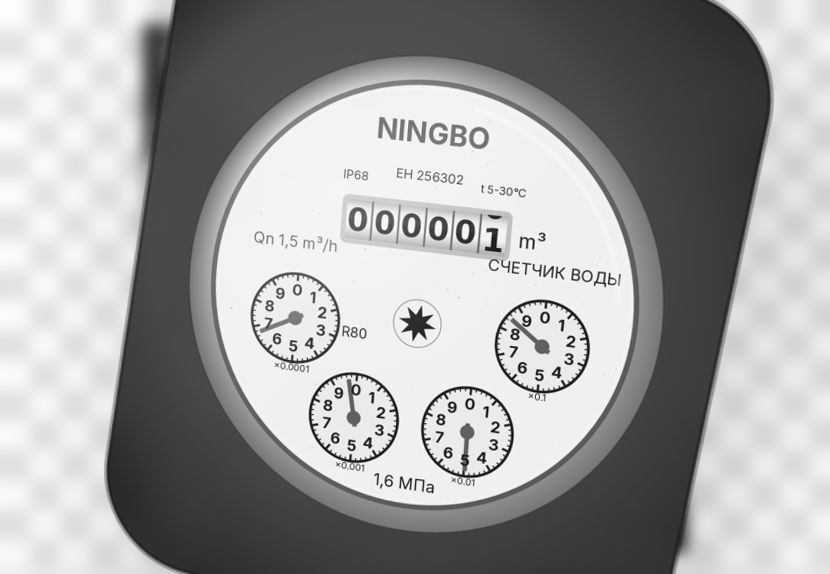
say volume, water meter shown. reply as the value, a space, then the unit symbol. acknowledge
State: 0.8496 m³
